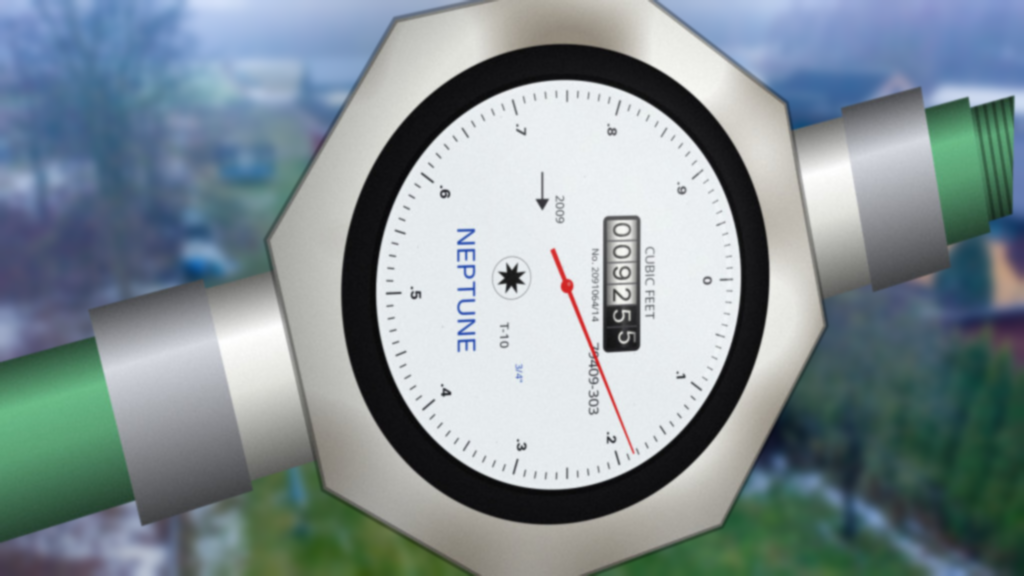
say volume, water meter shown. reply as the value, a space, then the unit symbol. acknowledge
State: 9255.18 ft³
